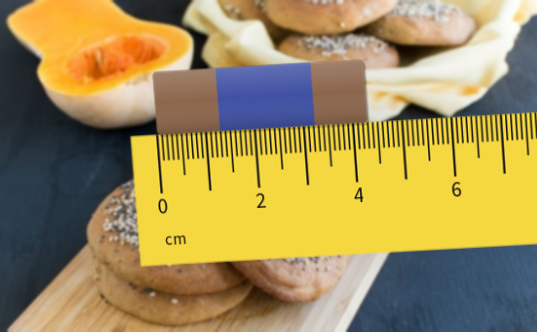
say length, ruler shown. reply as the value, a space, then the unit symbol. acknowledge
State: 4.3 cm
